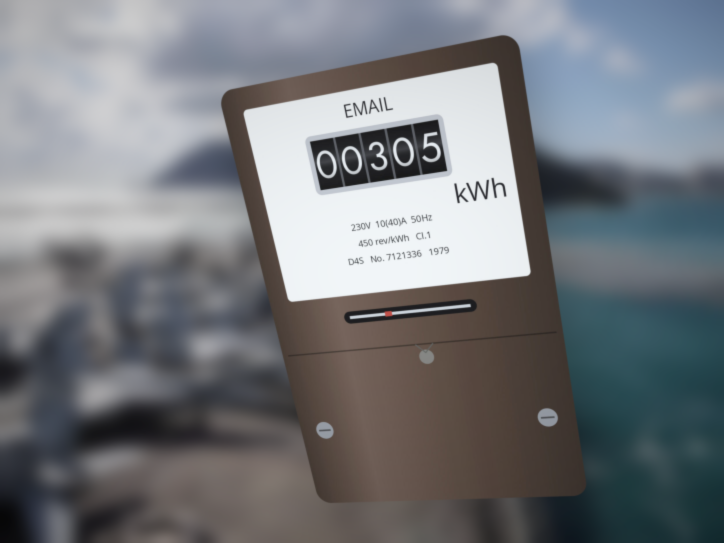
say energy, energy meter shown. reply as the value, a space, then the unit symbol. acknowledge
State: 305 kWh
